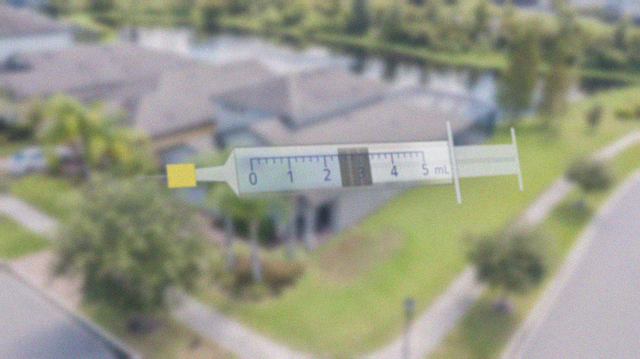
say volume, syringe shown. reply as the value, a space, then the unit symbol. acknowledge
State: 2.4 mL
